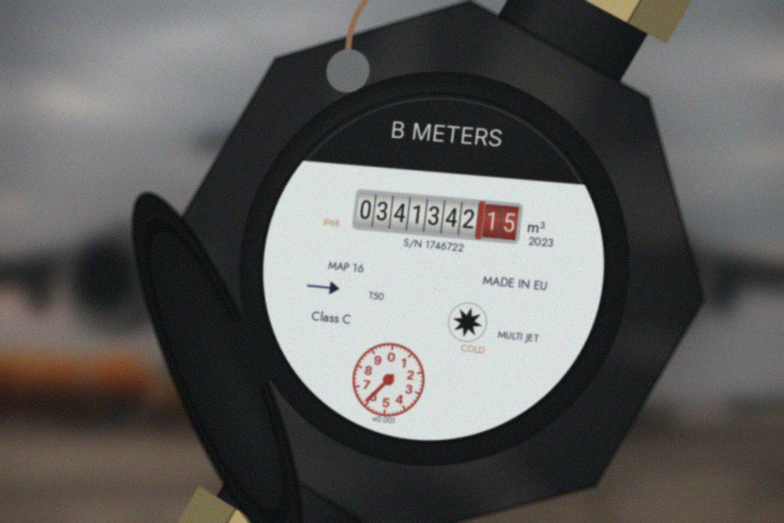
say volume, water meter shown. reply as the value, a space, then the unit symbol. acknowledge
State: 341342.156 m³
